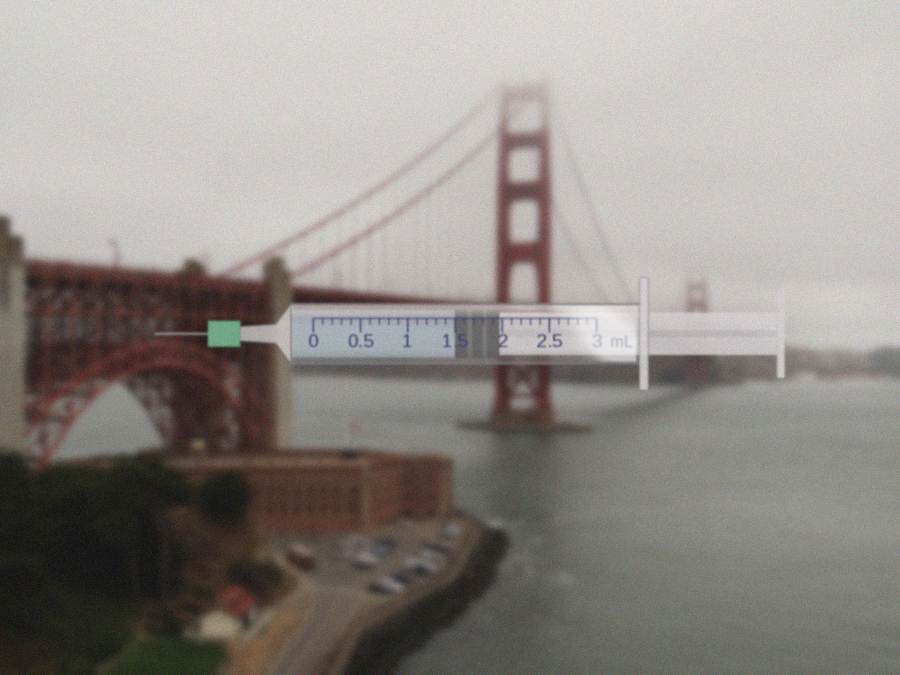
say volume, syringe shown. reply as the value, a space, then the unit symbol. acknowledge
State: 1.5 mL
